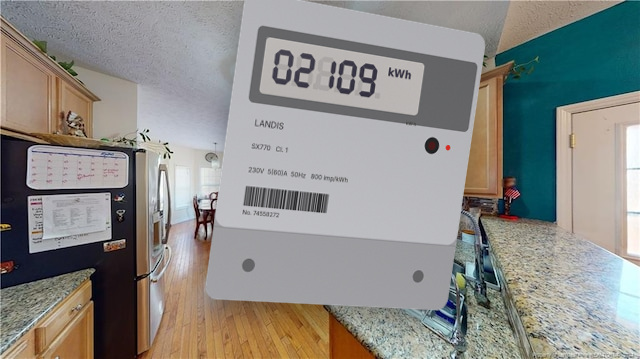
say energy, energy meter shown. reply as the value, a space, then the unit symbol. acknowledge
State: 2109 kWh
